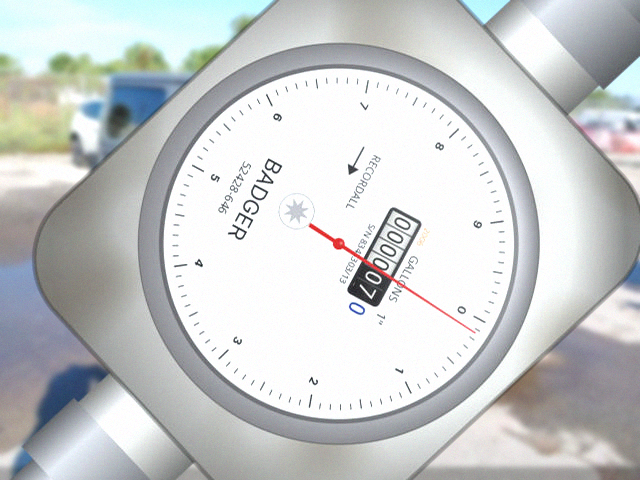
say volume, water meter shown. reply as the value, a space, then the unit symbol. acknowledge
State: 70.1 gal
